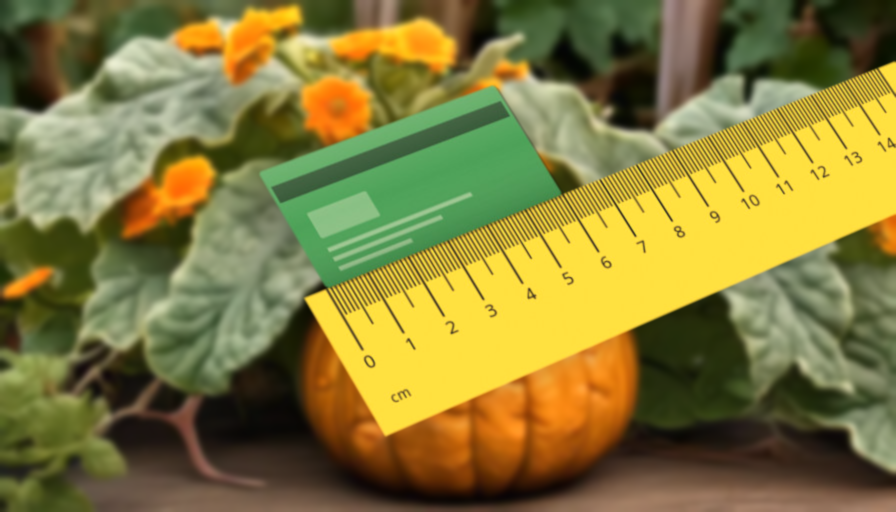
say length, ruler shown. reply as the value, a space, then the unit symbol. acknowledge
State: 6 cm
